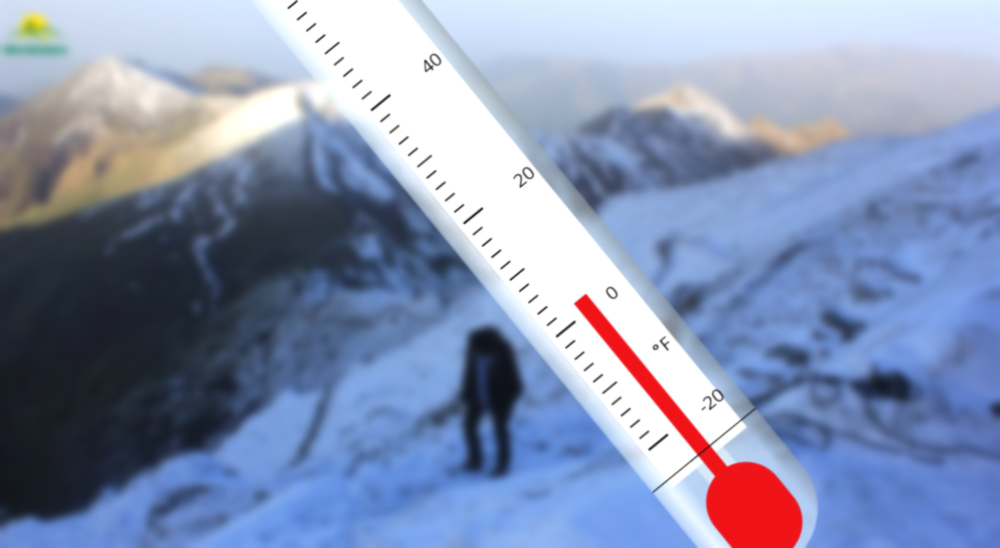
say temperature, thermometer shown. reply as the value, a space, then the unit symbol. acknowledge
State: 2 °F
